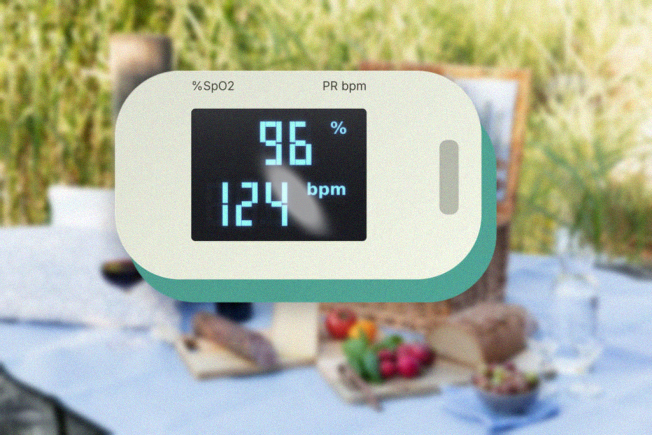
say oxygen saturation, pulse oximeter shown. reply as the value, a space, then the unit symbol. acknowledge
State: 96 %
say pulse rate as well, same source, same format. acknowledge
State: 124 bpm
